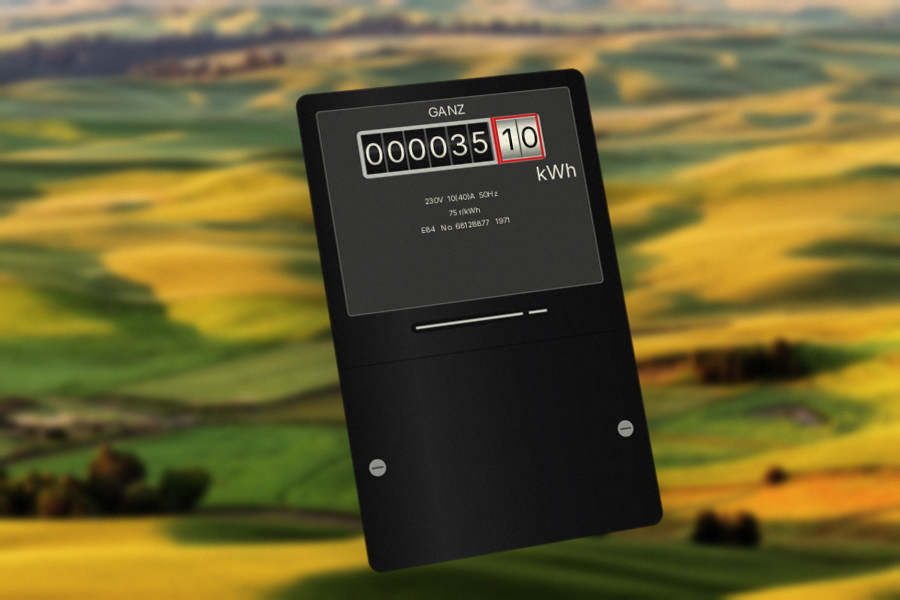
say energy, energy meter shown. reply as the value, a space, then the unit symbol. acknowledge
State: 35.10 kWh
